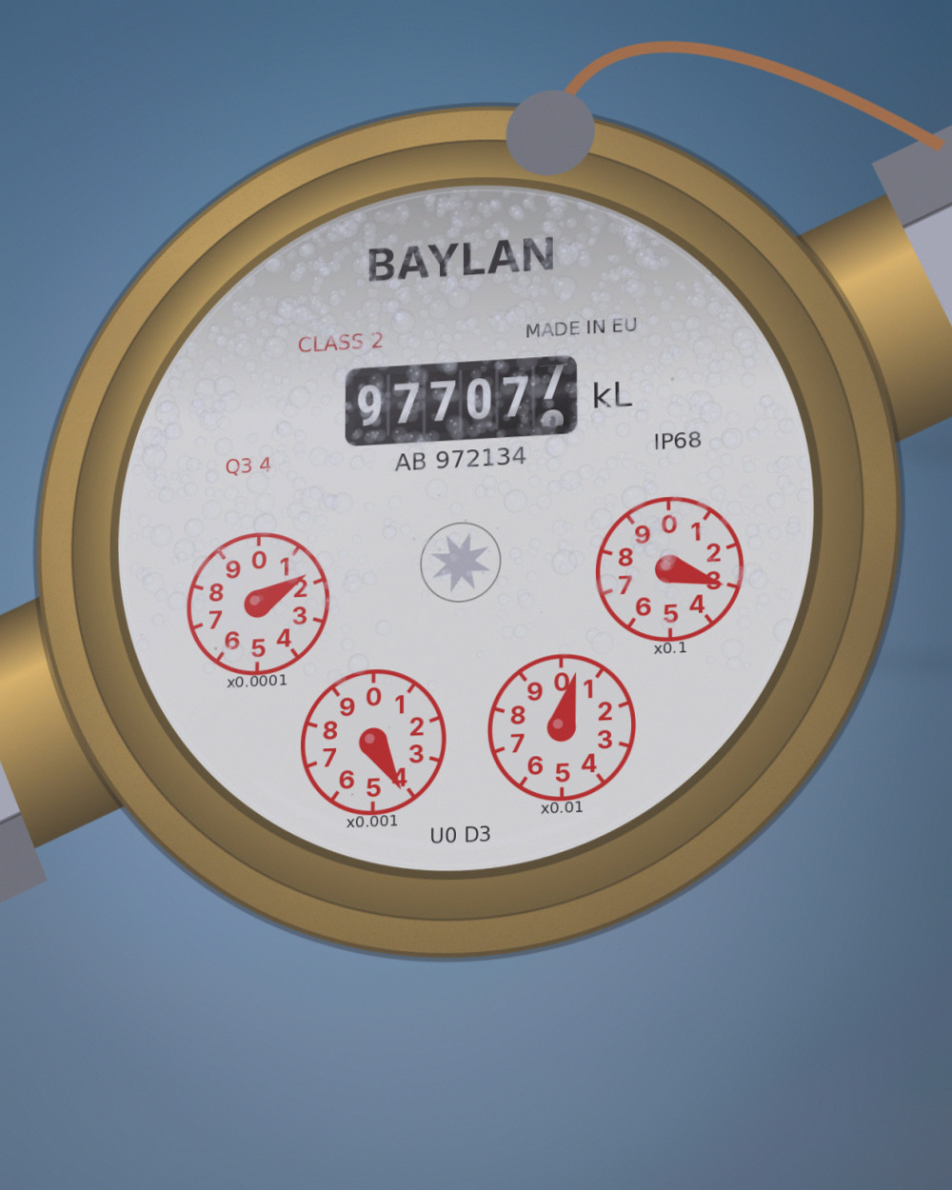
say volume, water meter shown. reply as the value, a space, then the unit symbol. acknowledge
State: 977077.3041 kL
